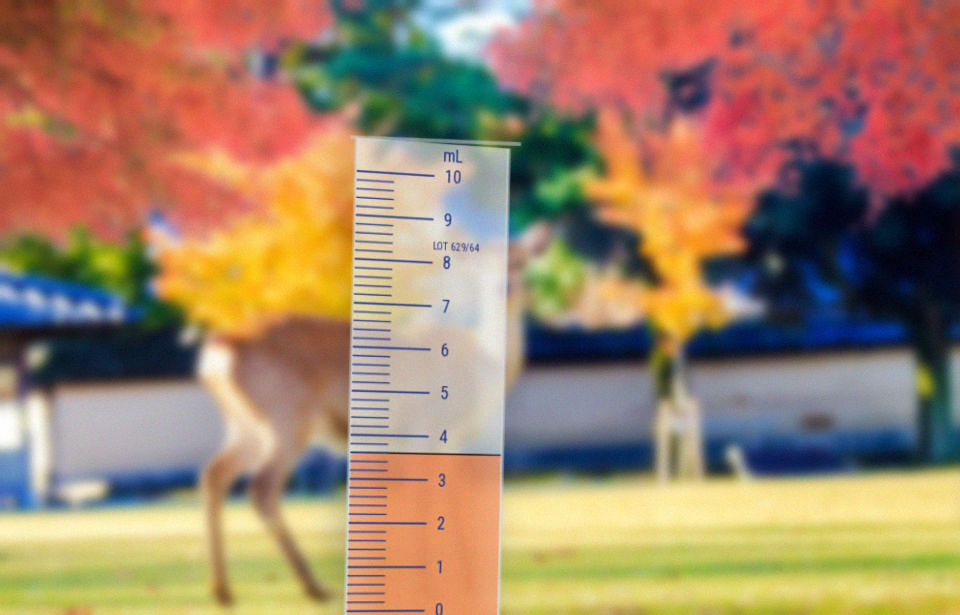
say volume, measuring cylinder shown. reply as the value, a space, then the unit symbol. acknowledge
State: 3.6 mL
